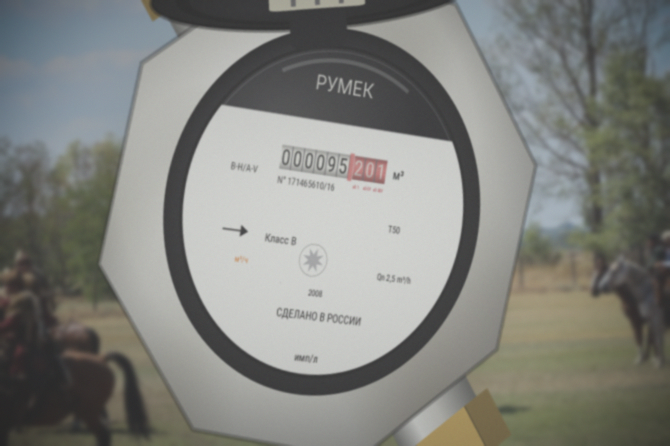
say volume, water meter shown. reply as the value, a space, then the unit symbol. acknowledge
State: 95.201 m³
